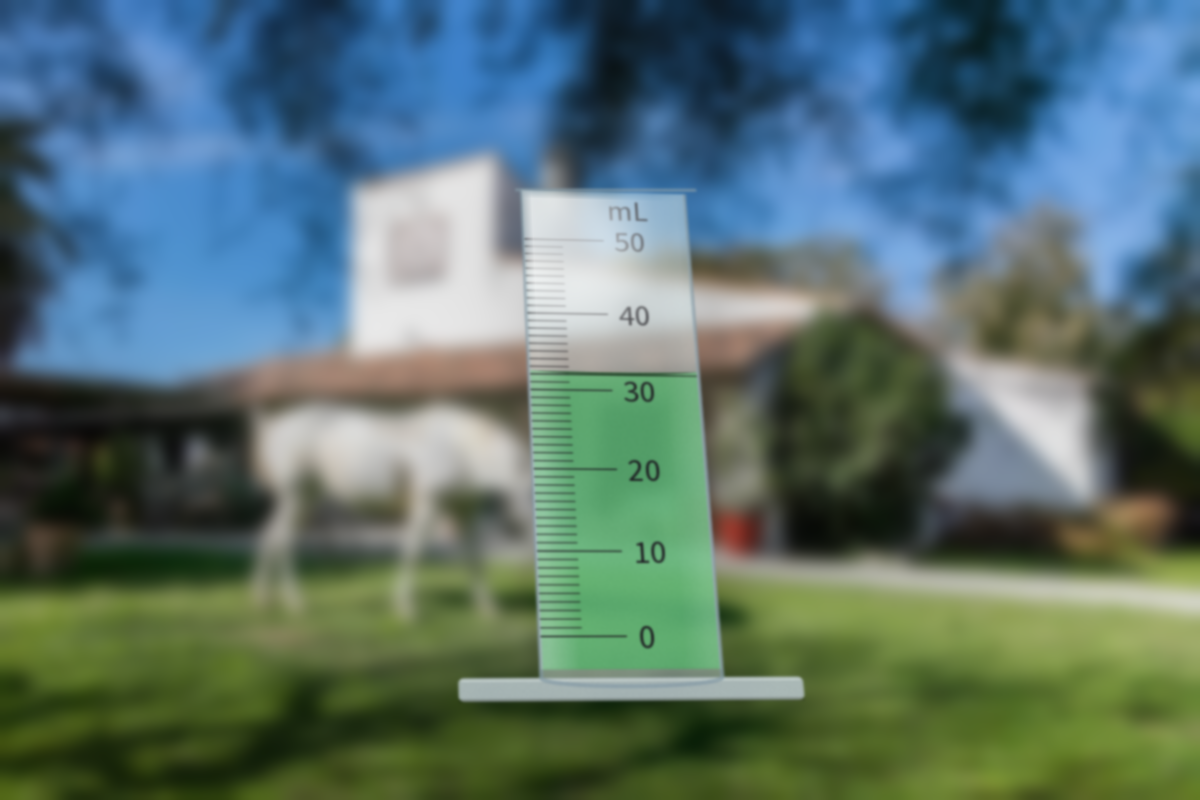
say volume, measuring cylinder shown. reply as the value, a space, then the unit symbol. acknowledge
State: 32 mL
